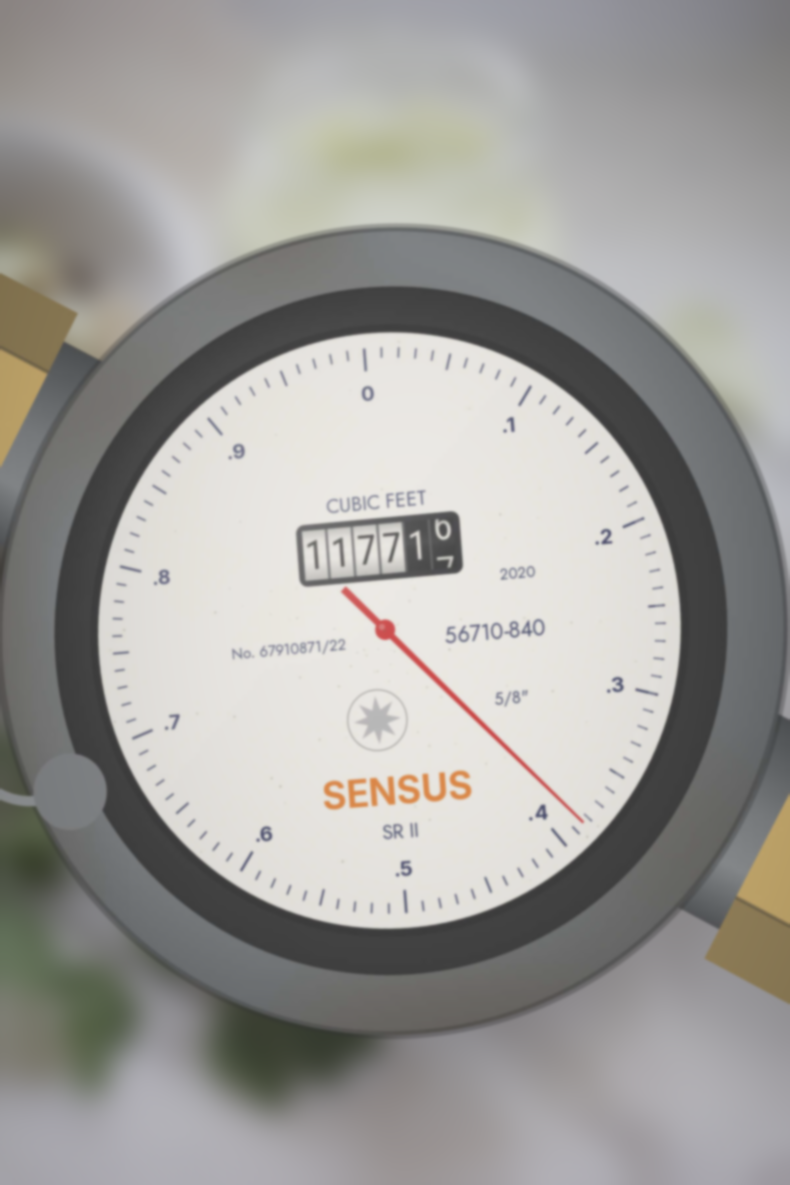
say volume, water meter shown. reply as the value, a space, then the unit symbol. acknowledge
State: 117716.38 ft³
